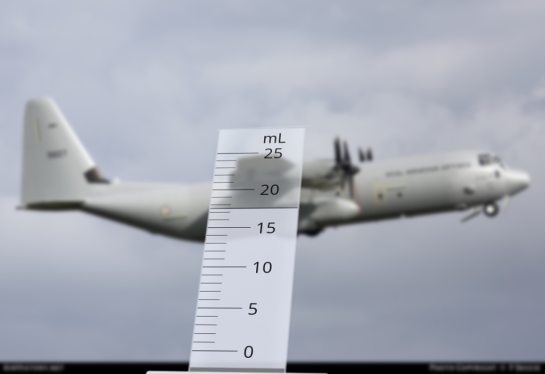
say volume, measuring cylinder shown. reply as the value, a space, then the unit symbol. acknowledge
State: 17.5 mL
